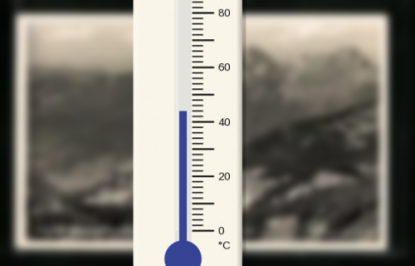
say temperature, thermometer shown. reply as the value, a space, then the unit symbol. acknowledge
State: 44 °C
